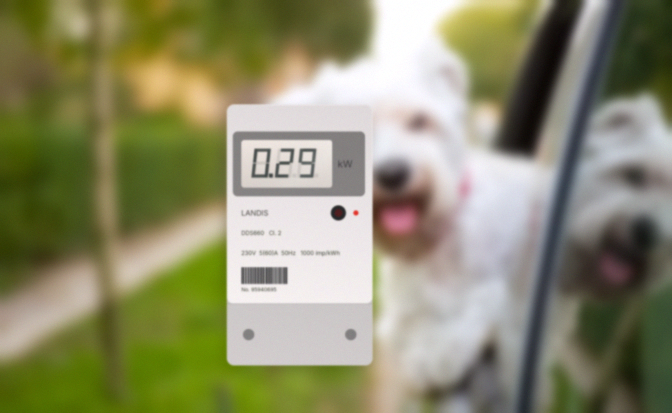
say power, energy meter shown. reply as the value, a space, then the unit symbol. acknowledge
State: 0.29 kW
